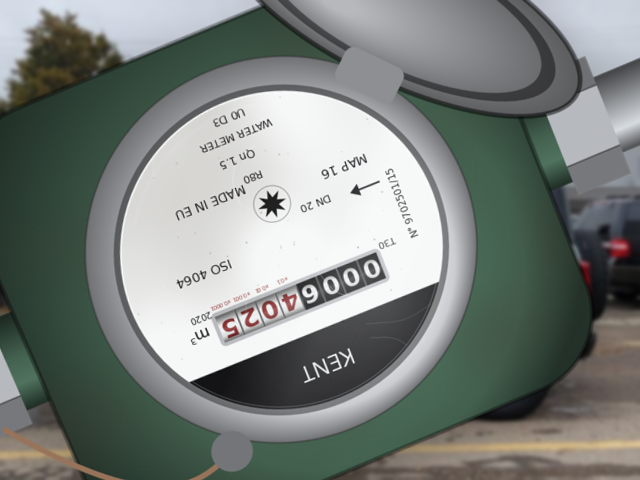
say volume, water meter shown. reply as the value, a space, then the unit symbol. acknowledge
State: 6.4025 m³
